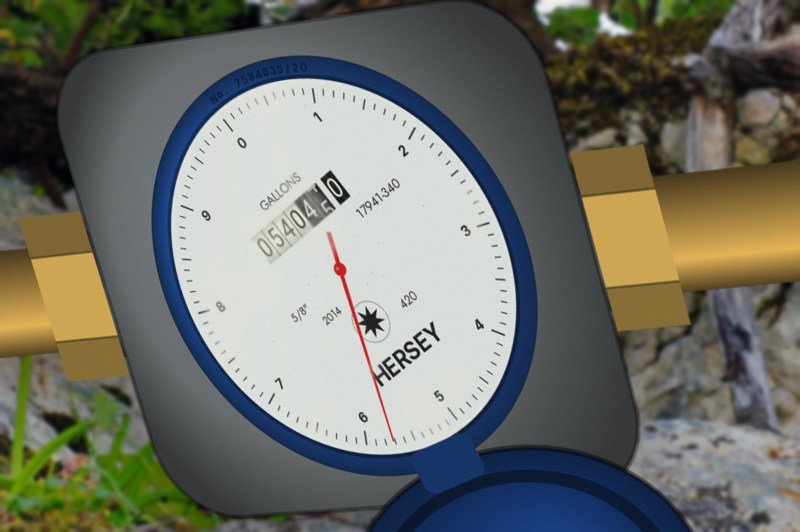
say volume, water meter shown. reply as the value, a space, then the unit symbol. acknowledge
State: 540445.7 gal
